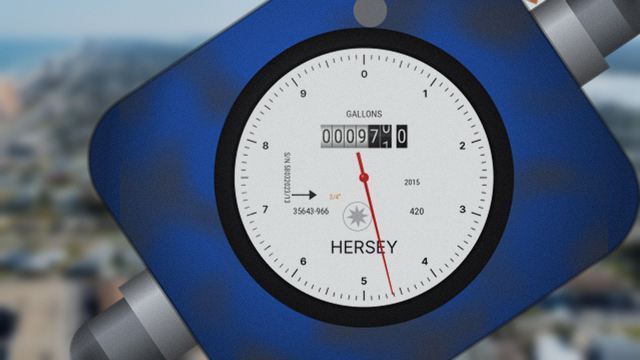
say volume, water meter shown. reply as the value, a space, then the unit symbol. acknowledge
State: 9704.6 gal
